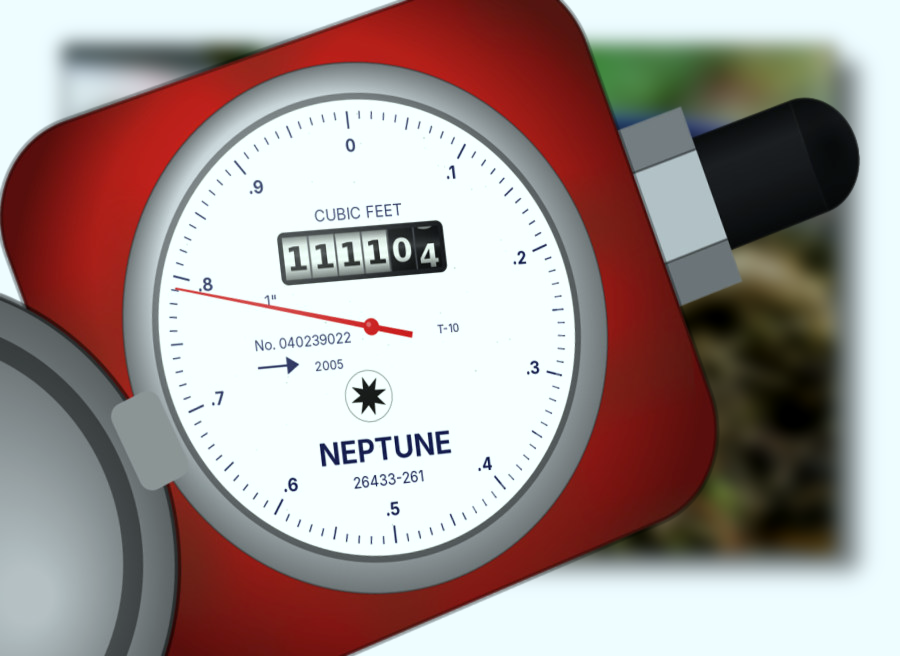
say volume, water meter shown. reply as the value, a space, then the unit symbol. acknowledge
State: 111103.79 ft³
